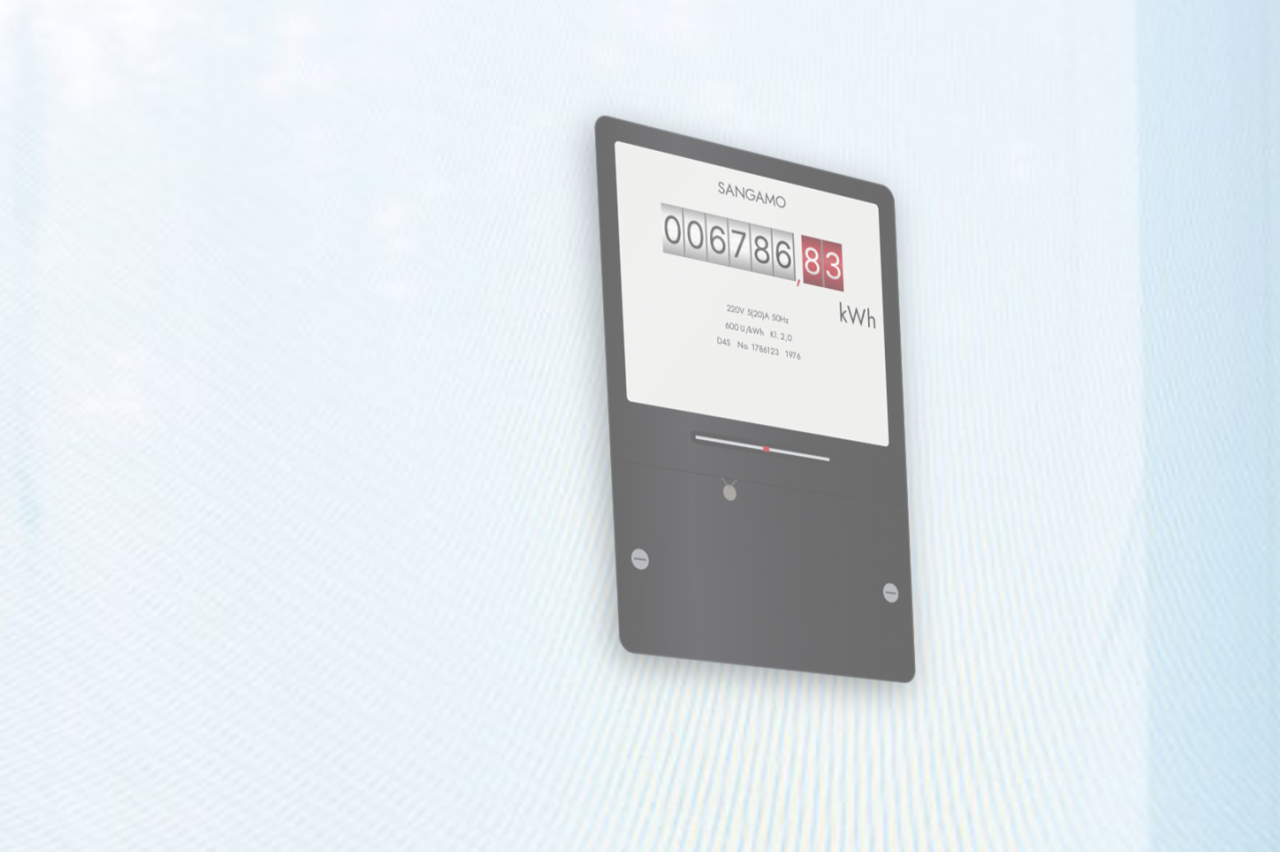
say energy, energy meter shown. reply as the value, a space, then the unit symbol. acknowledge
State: 6786.83 kWh
